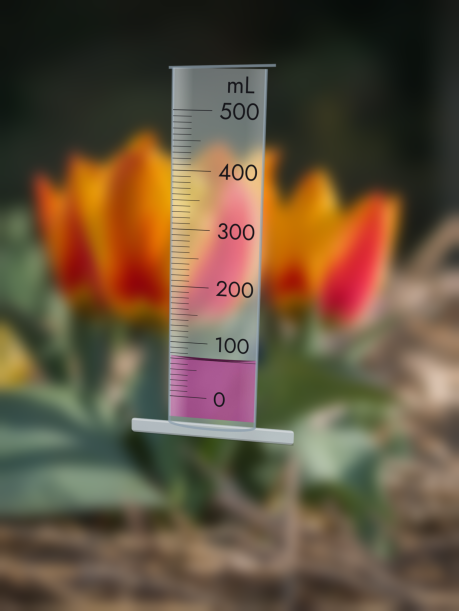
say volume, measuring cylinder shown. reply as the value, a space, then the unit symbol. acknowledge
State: 70 mL
